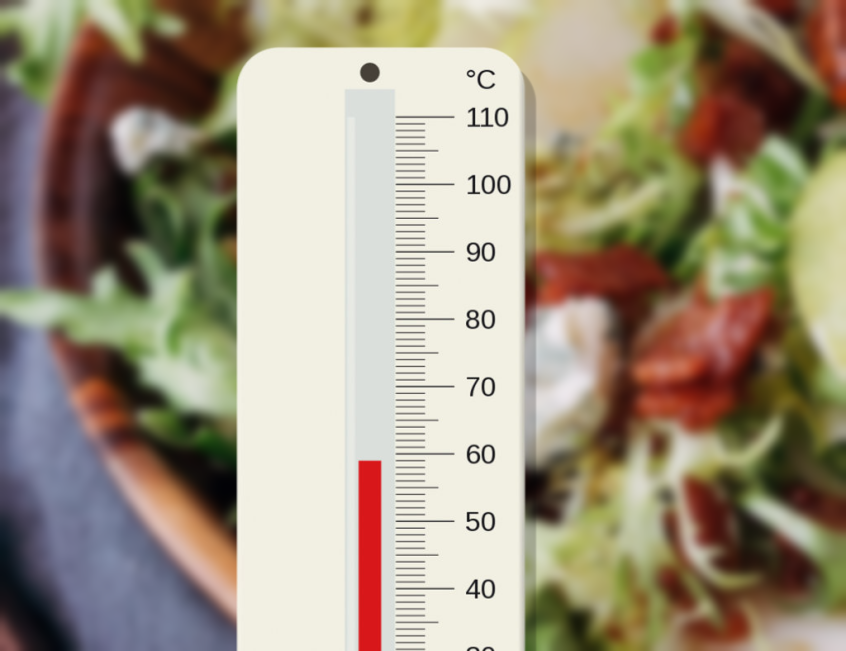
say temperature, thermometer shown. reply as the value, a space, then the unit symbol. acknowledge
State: 59 °C
